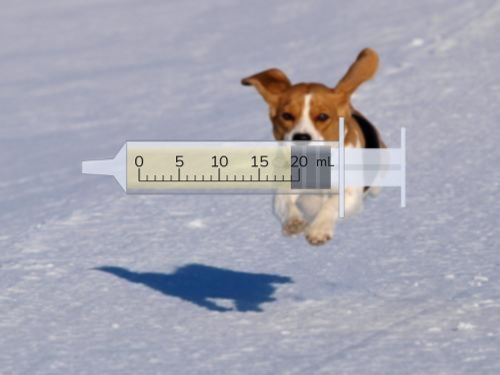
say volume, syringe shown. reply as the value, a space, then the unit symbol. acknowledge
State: 19 mL
